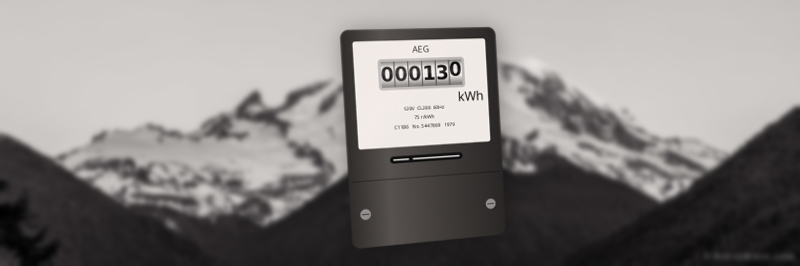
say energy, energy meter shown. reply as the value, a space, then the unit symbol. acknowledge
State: 130 kWh
